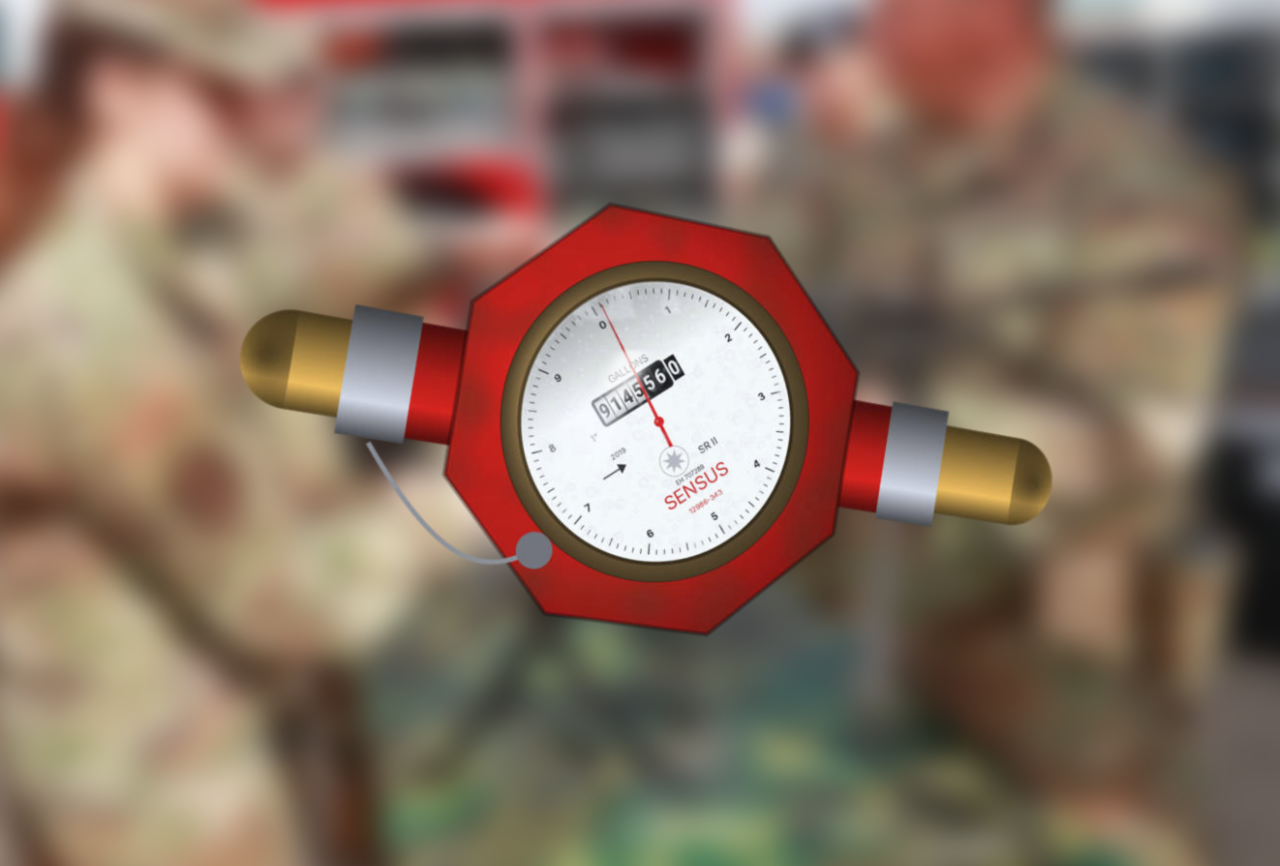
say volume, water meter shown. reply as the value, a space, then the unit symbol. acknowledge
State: 9145560.1 gal
